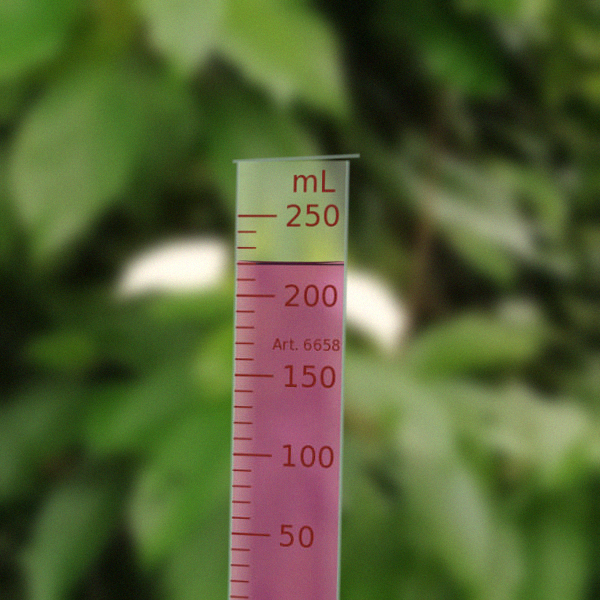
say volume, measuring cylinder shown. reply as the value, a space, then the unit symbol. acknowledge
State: 220 mL
